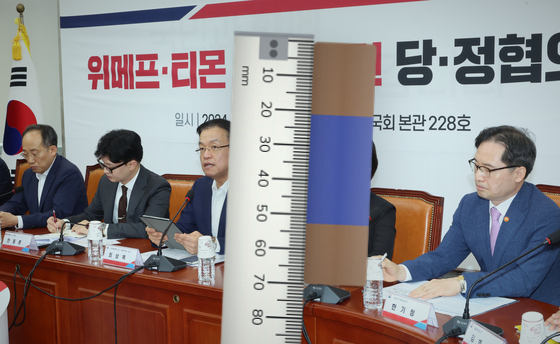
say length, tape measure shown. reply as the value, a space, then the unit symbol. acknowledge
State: 70 mm
